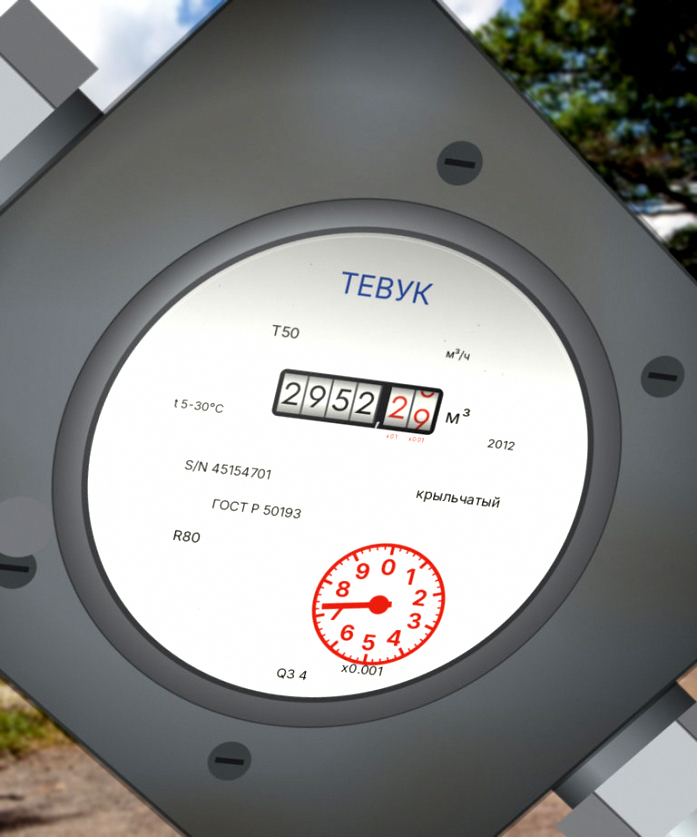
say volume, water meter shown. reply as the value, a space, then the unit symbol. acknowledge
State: 2952.287 m³
